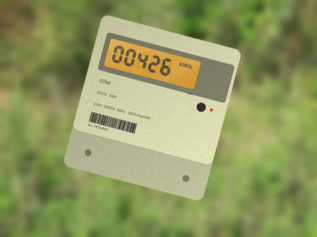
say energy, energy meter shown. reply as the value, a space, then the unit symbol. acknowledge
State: 426 kWh
